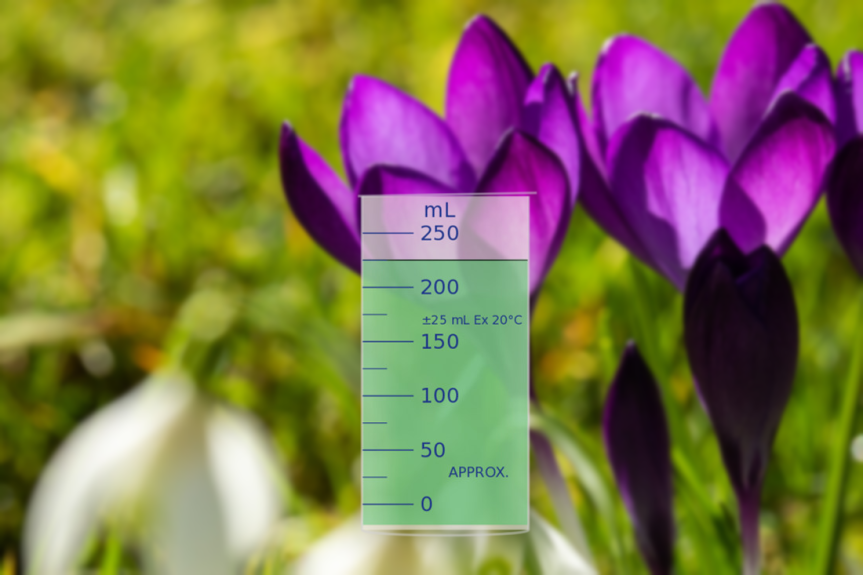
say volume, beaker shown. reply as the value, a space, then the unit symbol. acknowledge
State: 225 mL
